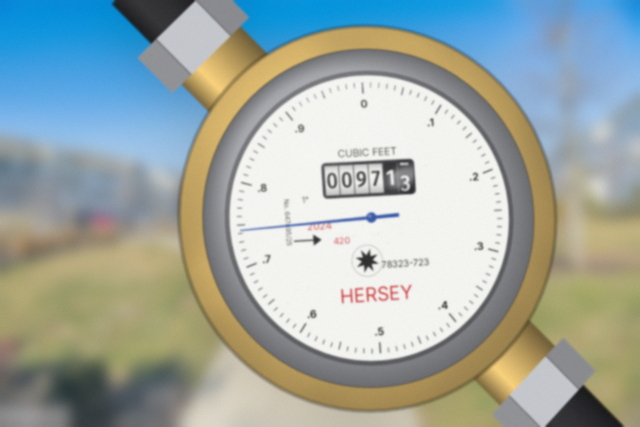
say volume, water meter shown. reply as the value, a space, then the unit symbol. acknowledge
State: 9712.74 ft³
